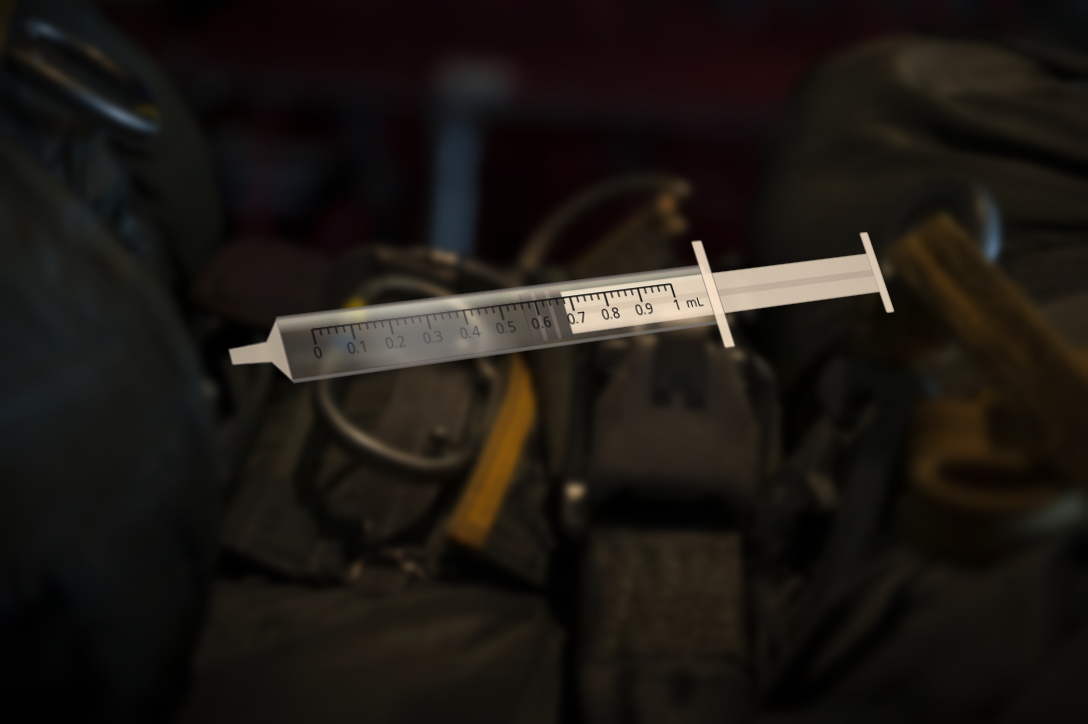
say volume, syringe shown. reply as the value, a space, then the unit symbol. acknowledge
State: 0.56 mL
